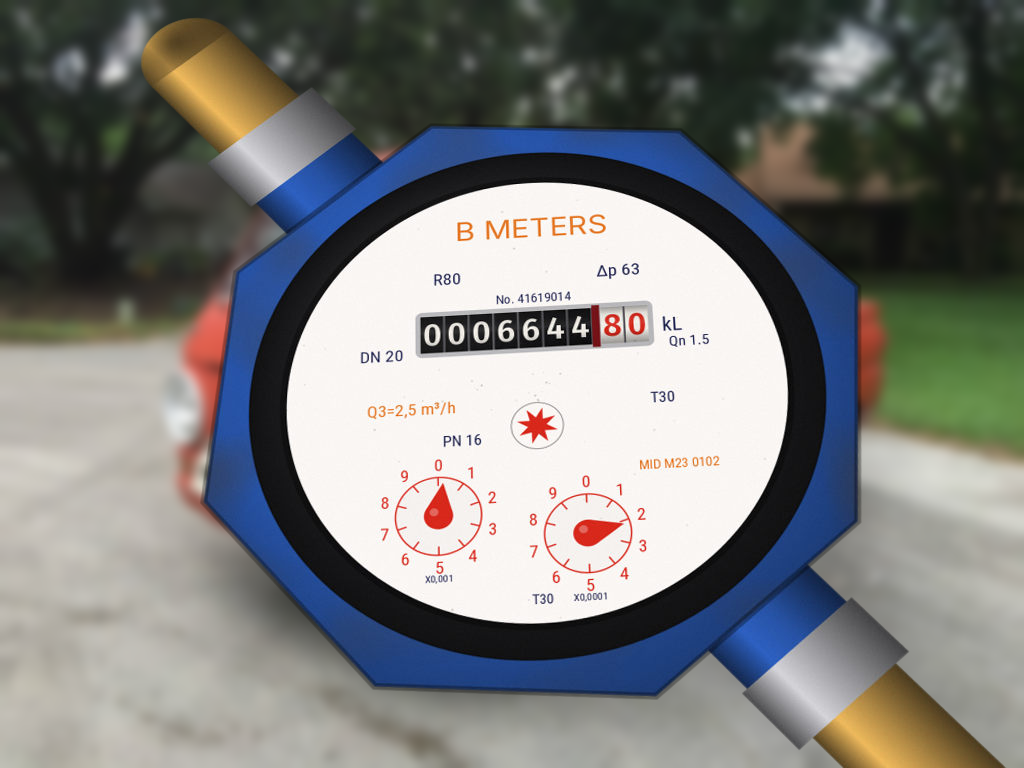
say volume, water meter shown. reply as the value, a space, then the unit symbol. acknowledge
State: 6644.8002 kL
